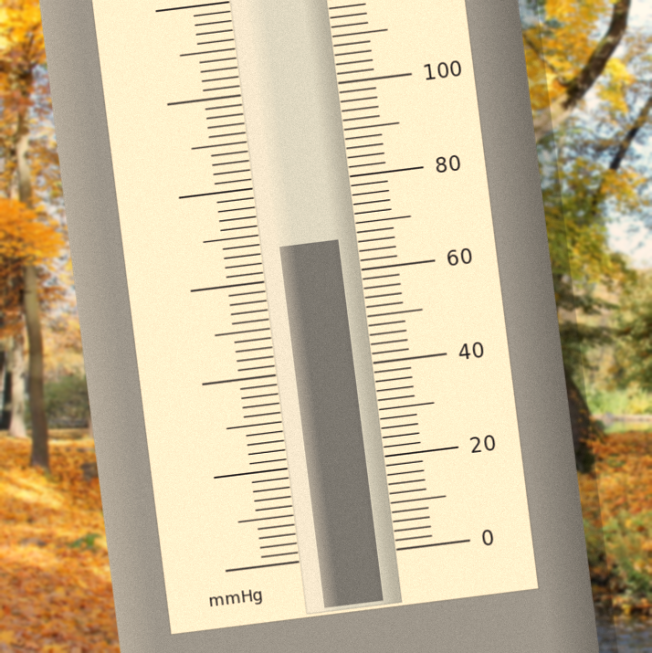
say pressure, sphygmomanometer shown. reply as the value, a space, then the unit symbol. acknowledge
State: 67 mmHg
